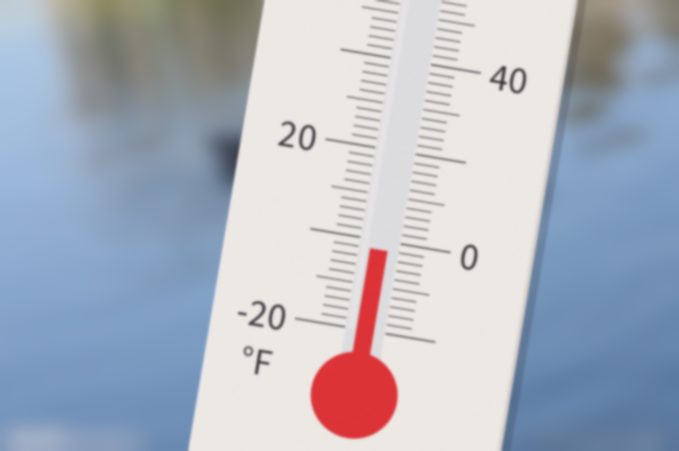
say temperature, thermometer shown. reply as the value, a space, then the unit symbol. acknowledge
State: -2 °F
